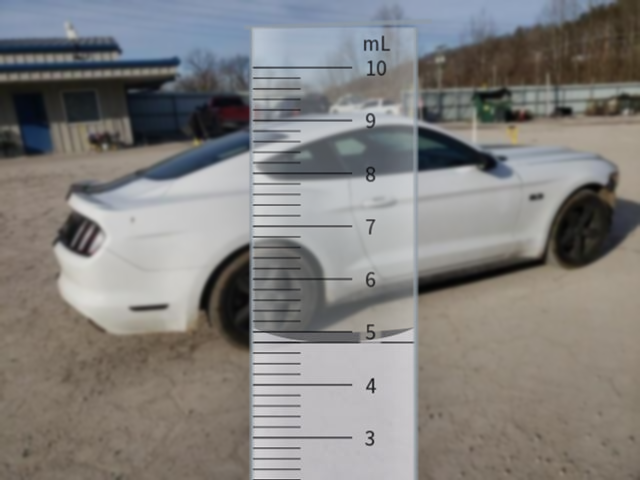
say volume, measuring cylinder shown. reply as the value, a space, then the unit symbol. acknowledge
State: 4.8 mL
